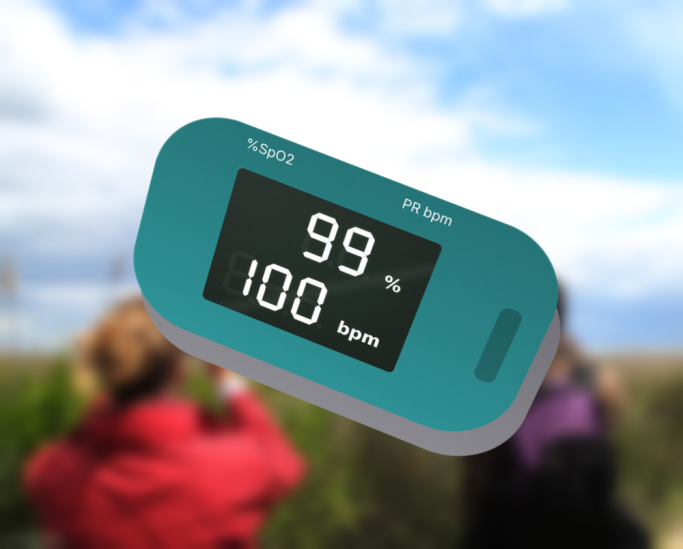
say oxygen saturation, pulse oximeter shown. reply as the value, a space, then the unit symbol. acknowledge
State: 99 %
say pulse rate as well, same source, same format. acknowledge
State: 100 bpm
